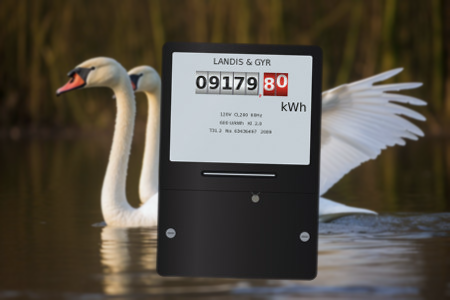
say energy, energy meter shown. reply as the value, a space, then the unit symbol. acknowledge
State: 9179.80 kWh
